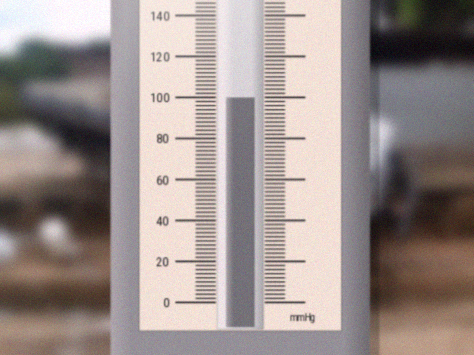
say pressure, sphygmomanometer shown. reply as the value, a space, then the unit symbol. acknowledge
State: 100 mmHg
